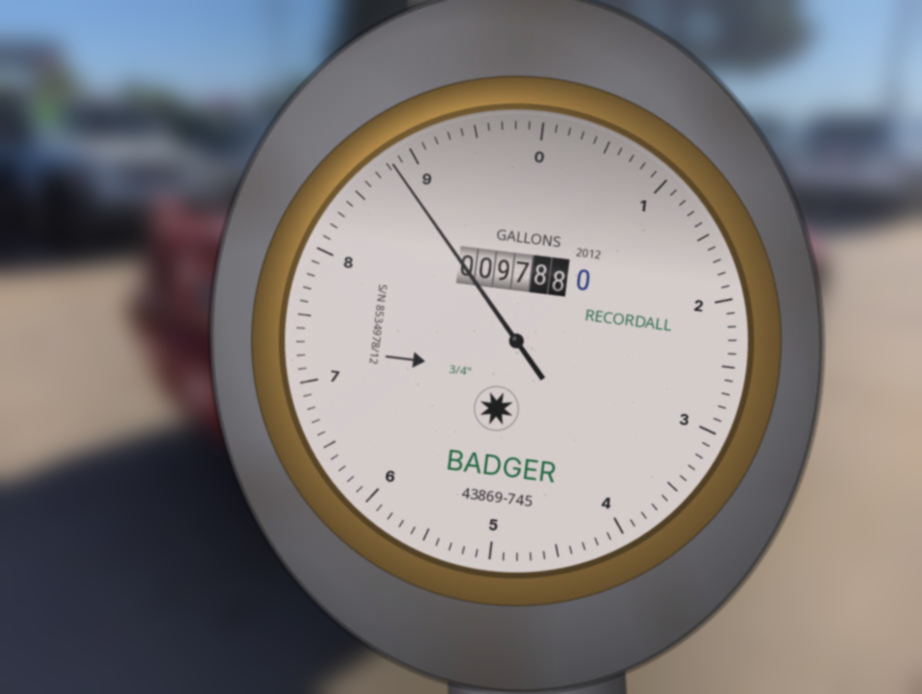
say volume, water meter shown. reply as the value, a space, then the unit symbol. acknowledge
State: 97878.8 gal
